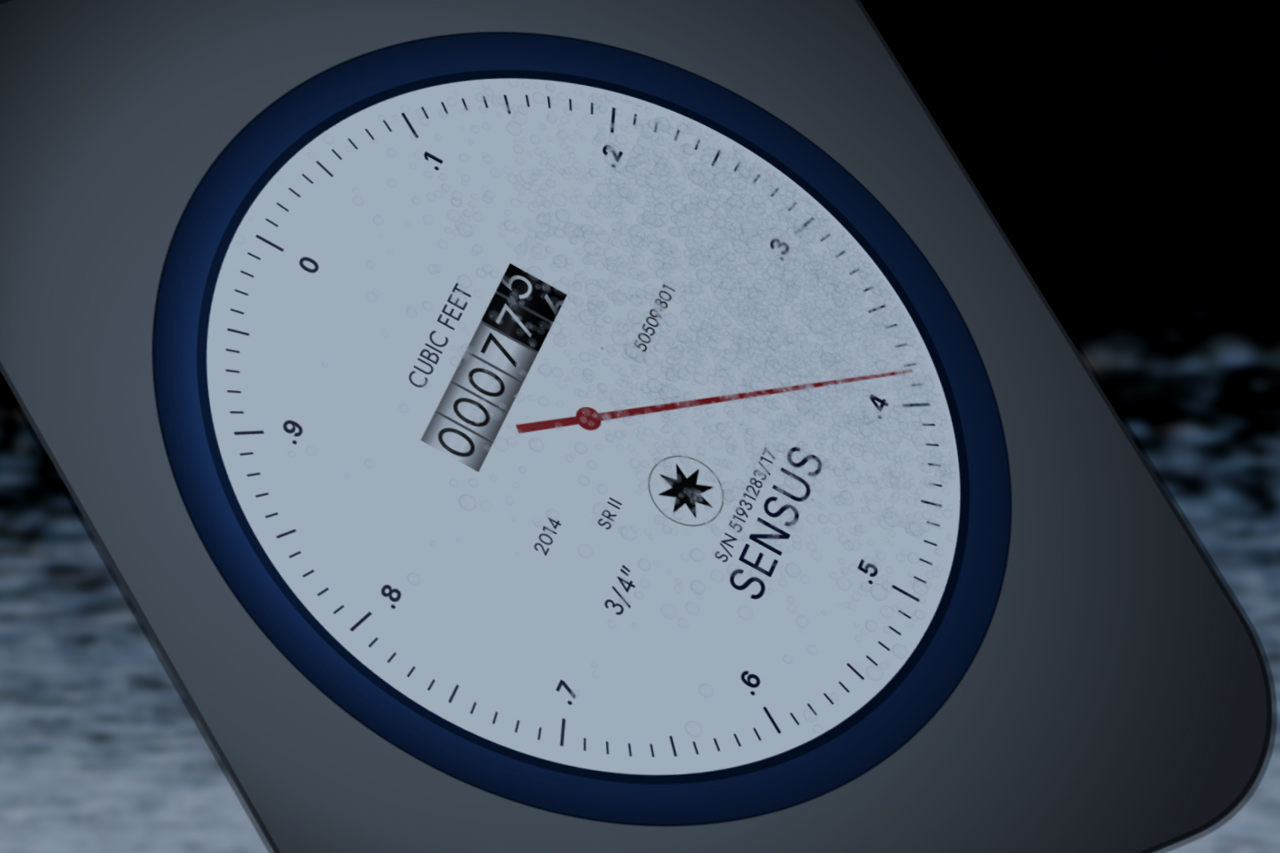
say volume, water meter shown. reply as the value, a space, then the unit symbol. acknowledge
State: 775.38 ft³
